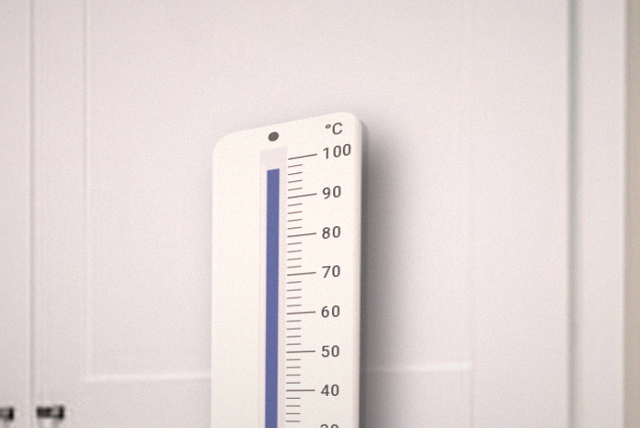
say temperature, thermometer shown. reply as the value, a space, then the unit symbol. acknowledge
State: 98 °C
